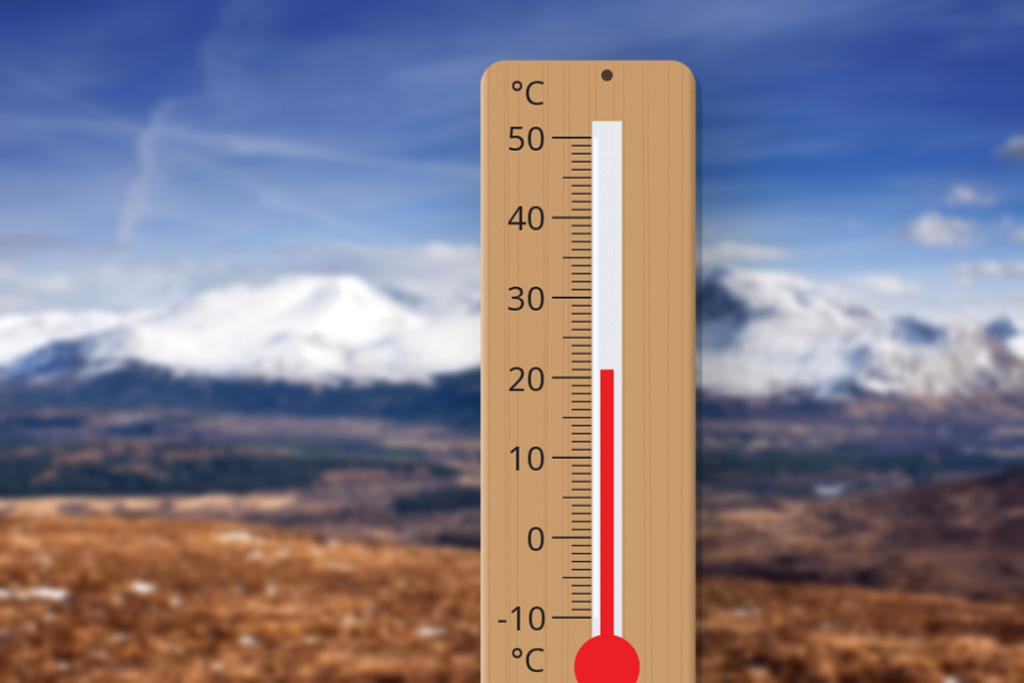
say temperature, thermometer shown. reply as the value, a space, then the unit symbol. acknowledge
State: 21 °C
